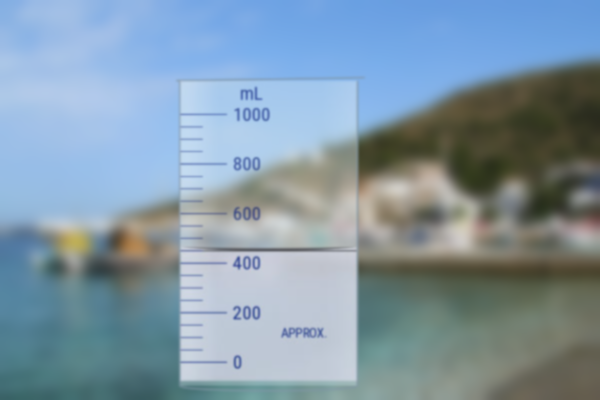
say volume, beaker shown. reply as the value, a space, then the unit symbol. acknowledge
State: 450 mL
